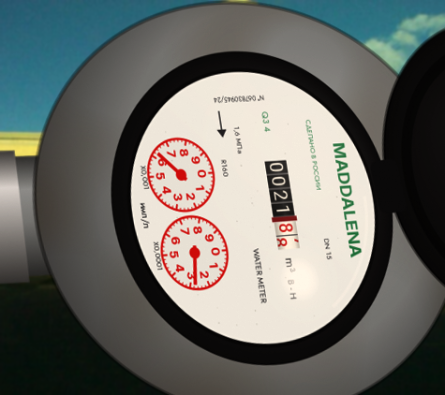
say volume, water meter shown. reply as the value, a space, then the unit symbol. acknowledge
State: 21.8762 m³
